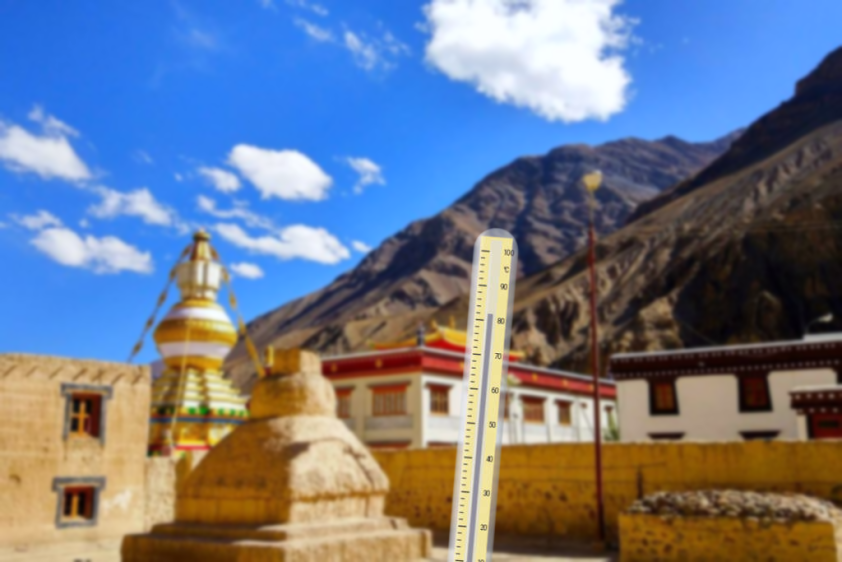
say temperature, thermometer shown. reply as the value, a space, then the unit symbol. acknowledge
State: 82 °C
